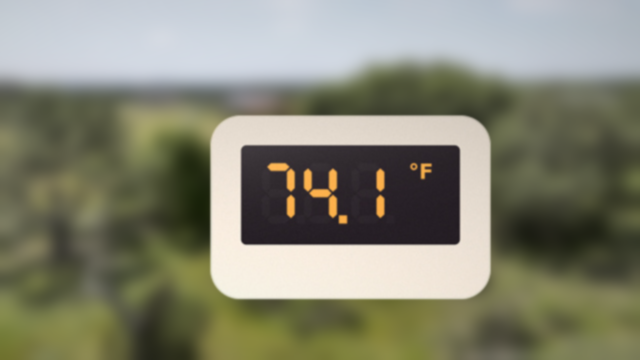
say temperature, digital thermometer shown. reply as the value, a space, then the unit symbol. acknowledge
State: 74.1 °F
